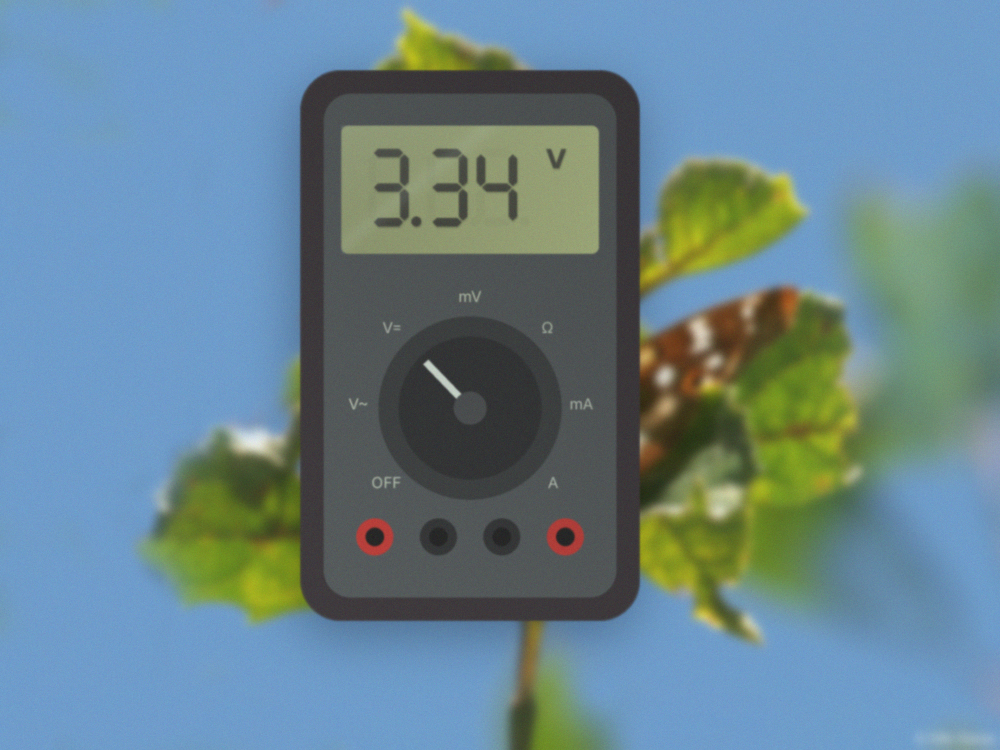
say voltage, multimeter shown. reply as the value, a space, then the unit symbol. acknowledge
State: 3.34 V
